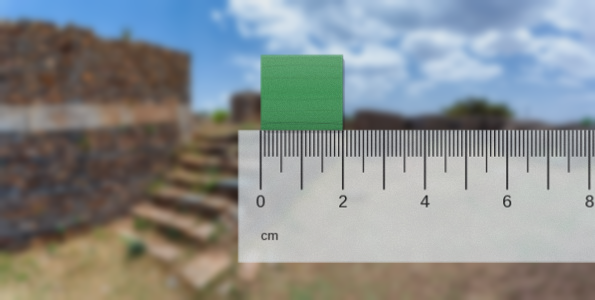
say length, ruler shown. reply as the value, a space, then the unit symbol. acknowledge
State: 2 cm
